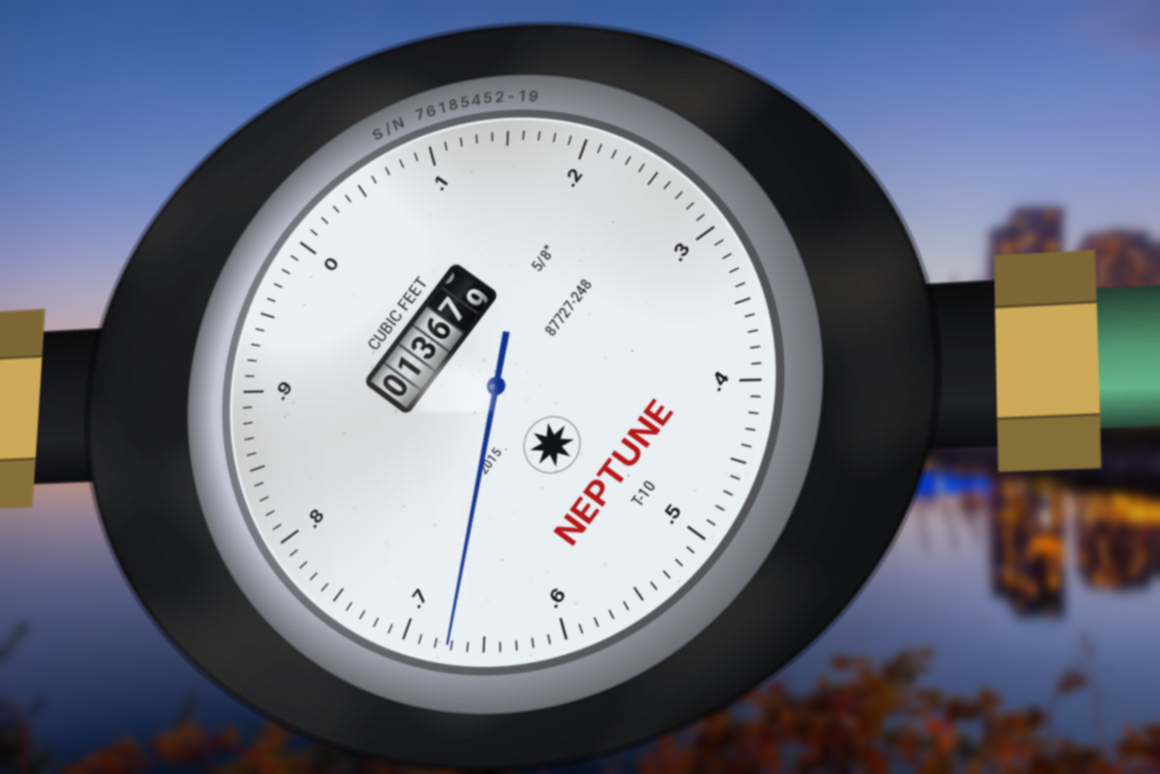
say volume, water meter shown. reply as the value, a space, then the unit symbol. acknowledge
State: 13678.67 ft³
